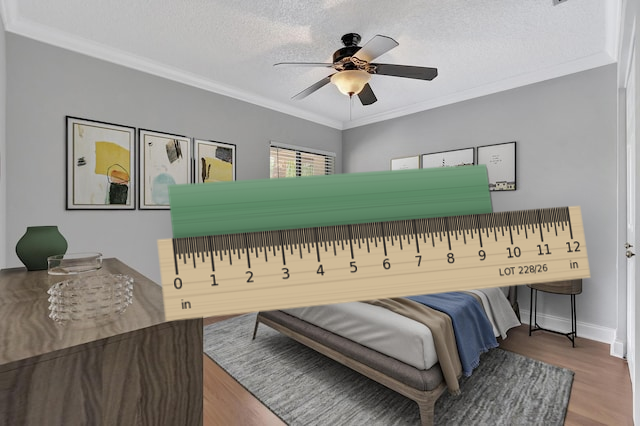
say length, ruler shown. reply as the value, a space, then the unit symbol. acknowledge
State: 9.5 in
